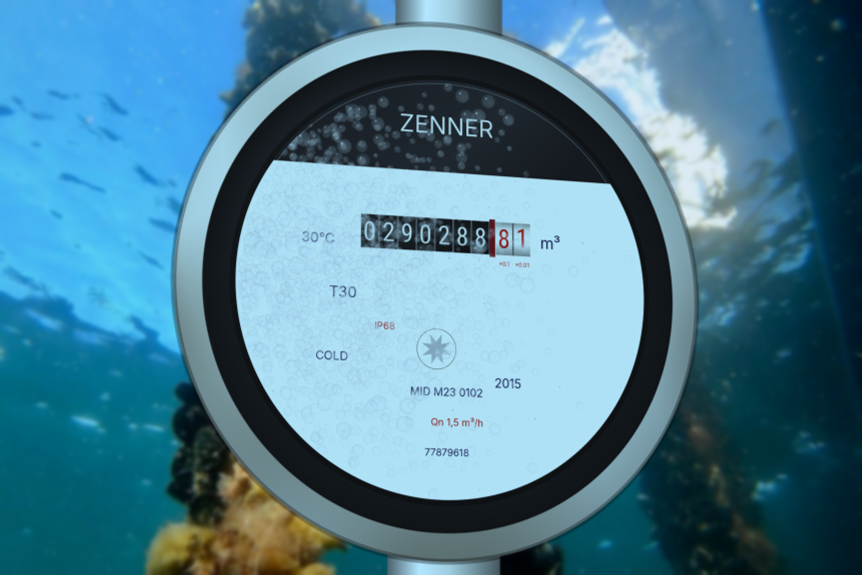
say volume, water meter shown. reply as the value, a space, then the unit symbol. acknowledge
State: 290288.81 m³
